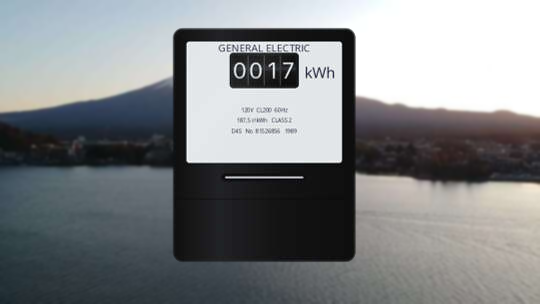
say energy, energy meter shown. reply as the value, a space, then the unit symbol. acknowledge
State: 17 kWh
